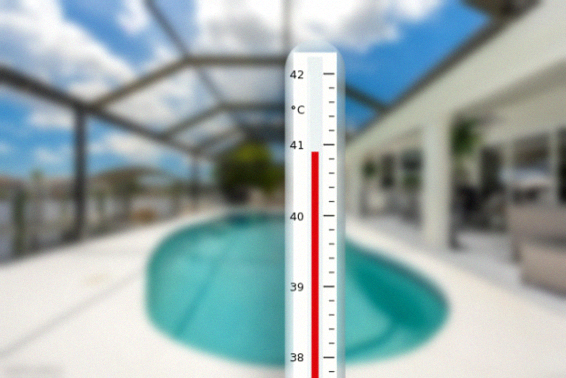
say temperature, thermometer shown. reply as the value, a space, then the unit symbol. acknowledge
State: 40.9 °C
